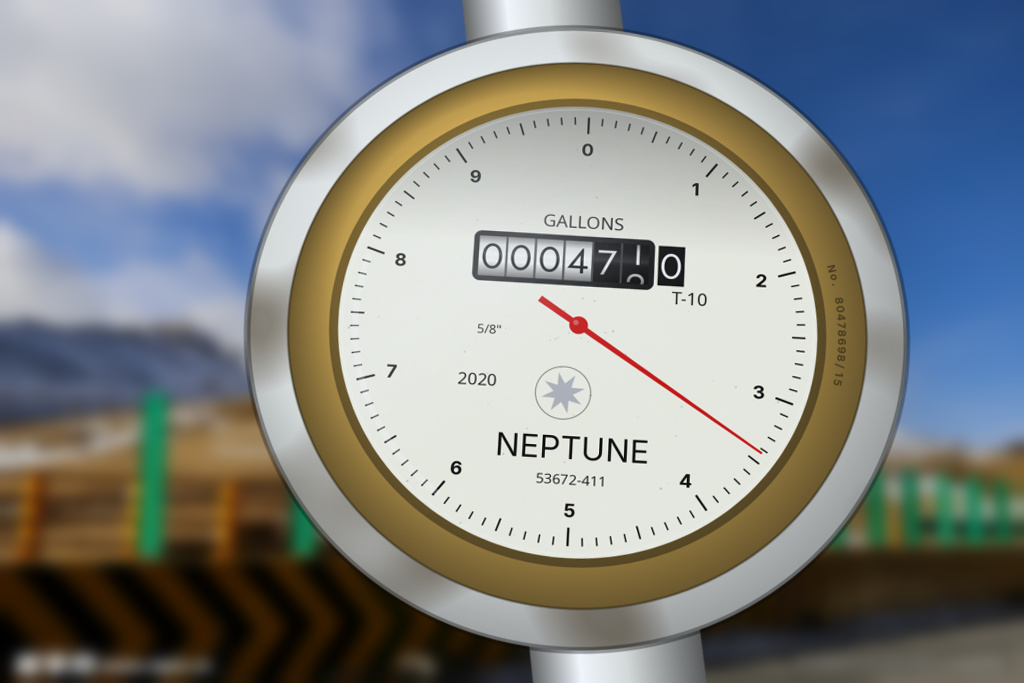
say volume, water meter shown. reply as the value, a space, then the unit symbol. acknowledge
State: 4713.4 gal
